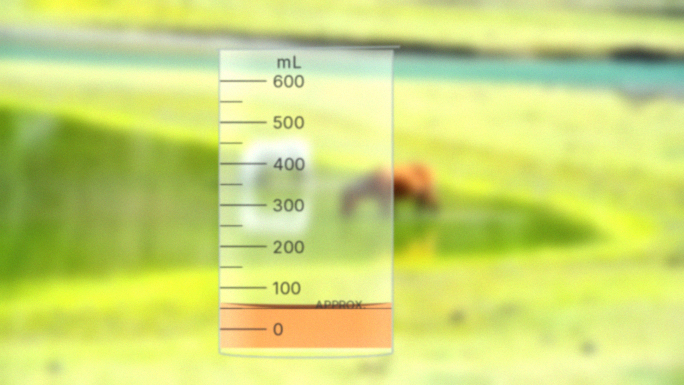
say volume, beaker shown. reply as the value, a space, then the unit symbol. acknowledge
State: 50 mL
